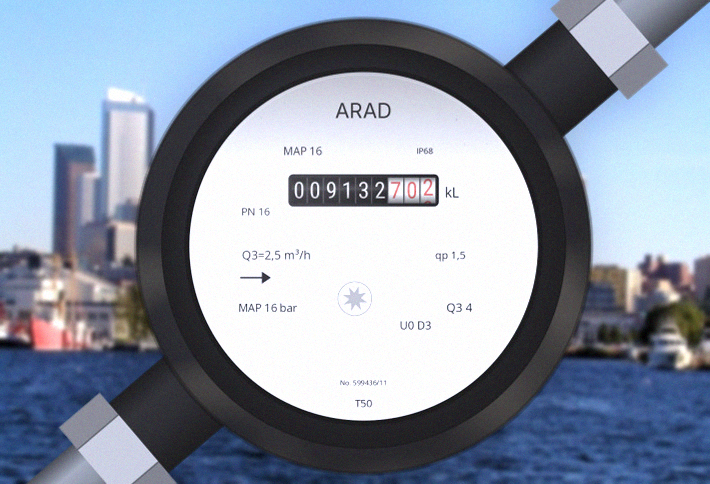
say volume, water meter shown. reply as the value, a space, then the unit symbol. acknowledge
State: 9132.702 kL
